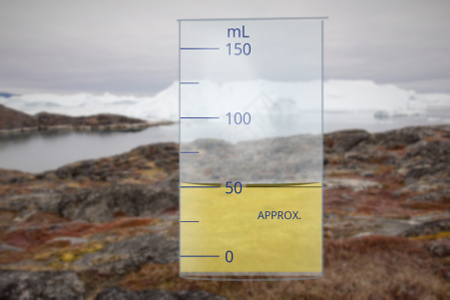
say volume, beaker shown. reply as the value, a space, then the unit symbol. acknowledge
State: 50 mL
